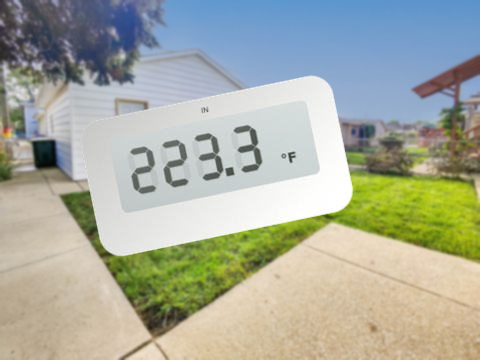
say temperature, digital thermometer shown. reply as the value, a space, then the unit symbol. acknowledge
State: 223.3 °F
